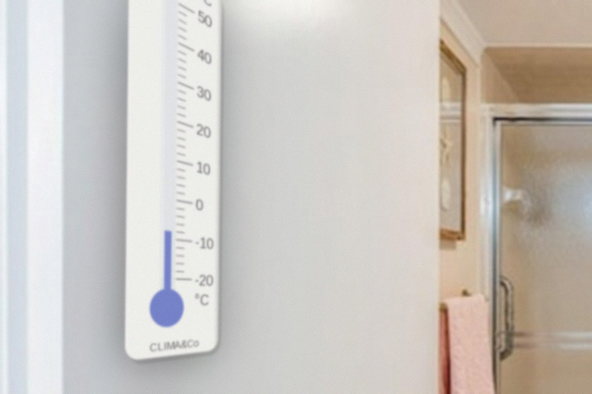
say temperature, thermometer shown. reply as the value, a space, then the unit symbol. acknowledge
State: -8 °C
